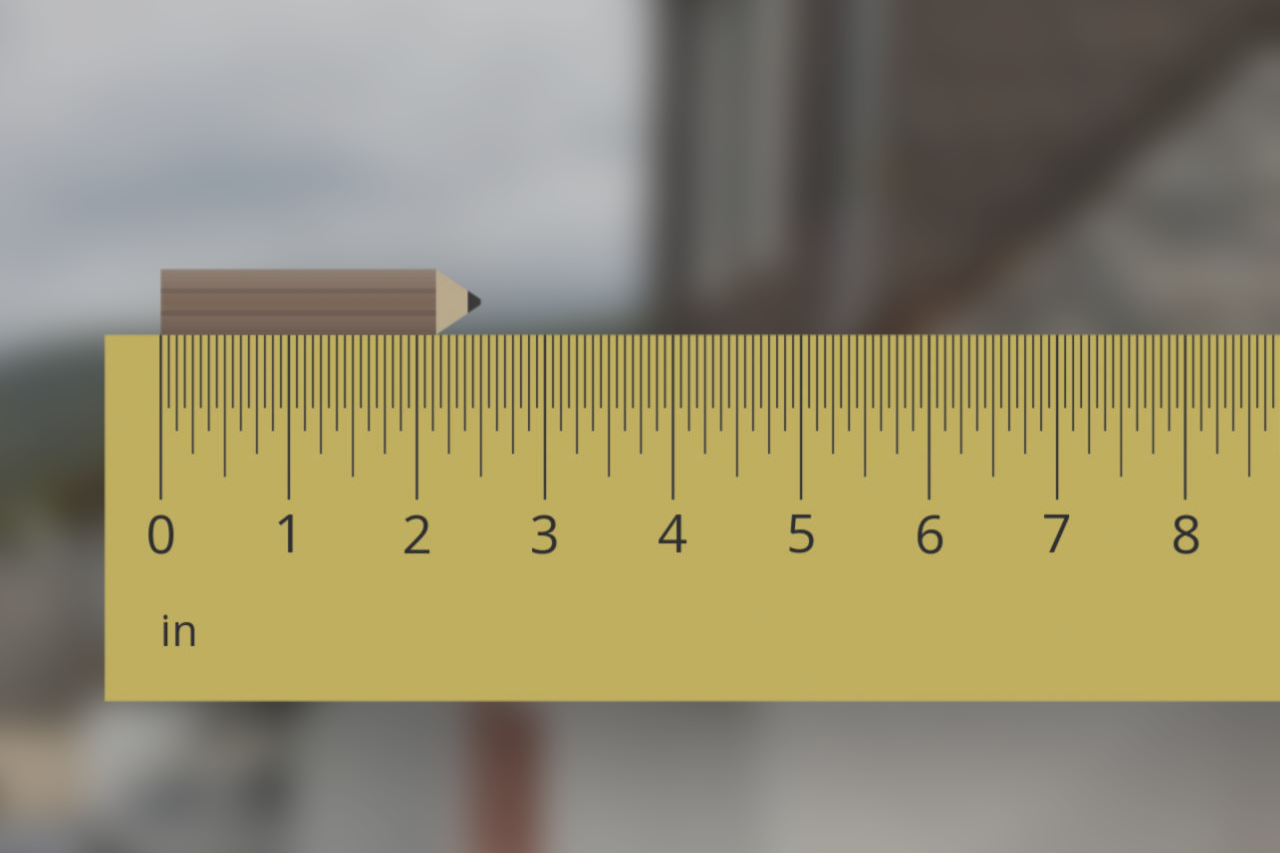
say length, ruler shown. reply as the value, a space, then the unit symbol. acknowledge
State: 2.5 in
